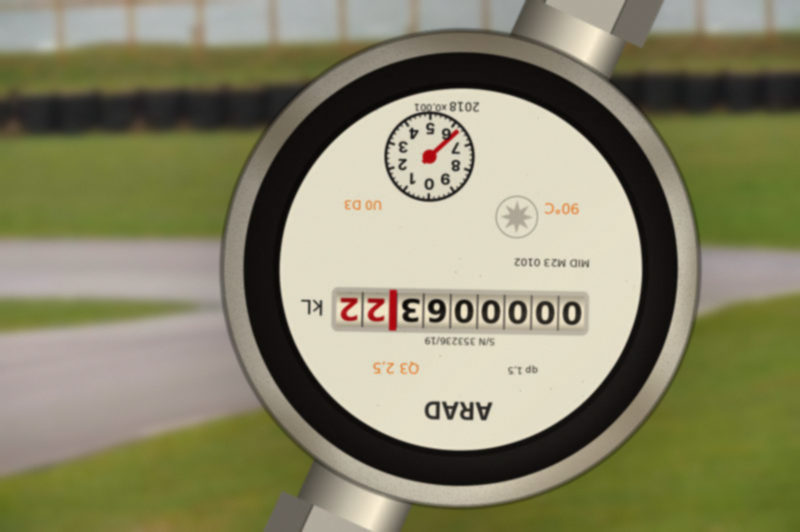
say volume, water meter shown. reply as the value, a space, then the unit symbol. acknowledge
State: 63.226 kL
